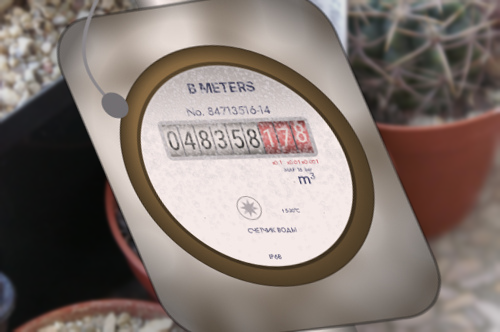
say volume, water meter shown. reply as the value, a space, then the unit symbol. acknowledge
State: 48358.178 m³
